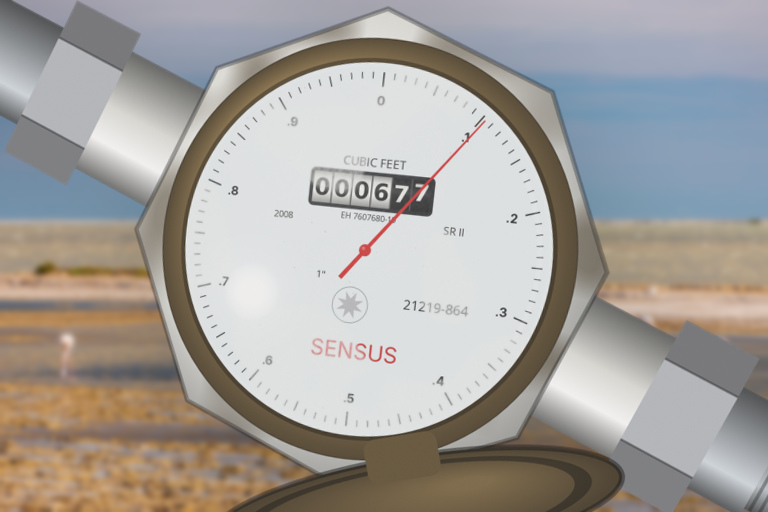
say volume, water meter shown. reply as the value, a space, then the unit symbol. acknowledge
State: 677.10 ft³
